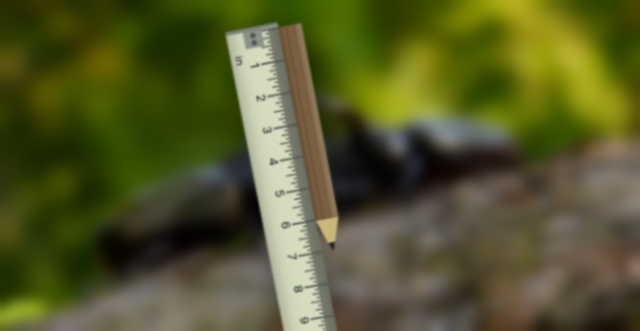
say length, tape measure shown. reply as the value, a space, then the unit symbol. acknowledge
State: 7 in
